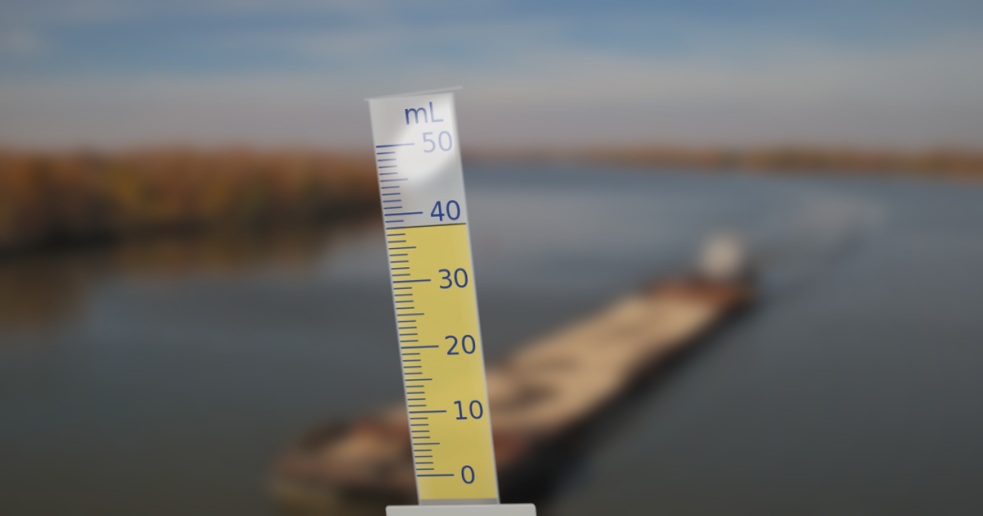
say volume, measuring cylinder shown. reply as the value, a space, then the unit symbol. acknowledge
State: 38 mL
